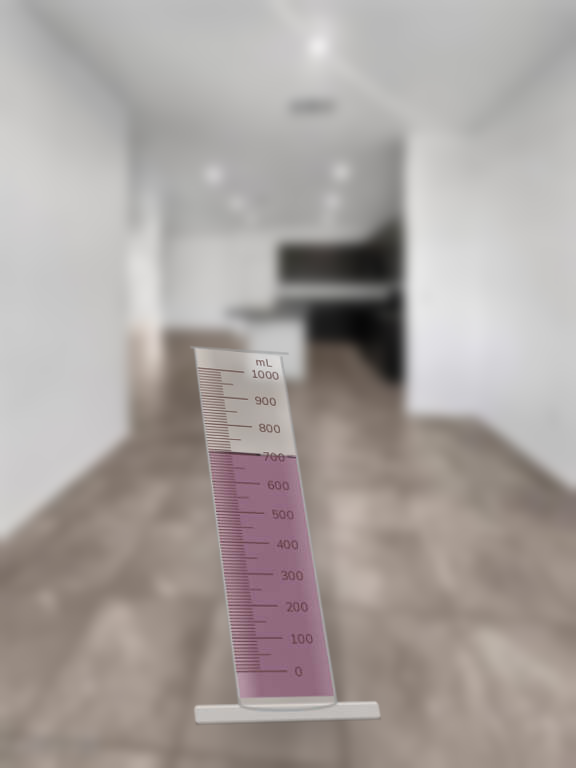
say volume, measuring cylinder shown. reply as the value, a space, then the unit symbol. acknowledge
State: 700 mL
